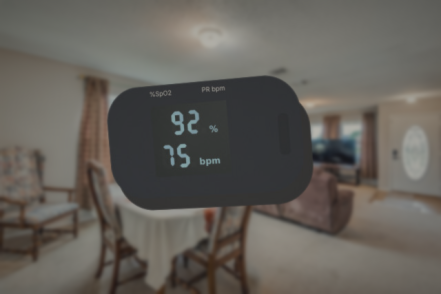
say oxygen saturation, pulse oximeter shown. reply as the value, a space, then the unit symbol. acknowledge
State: 92 %
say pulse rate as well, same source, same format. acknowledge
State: 75 bpm
